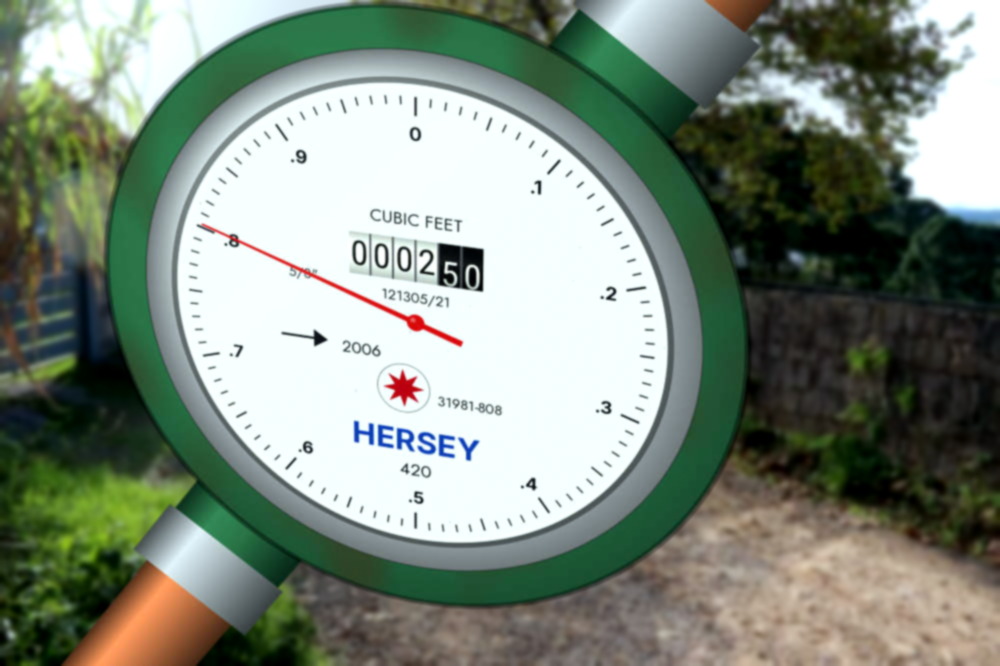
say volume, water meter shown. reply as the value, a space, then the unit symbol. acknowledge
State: 249.80 ft³
